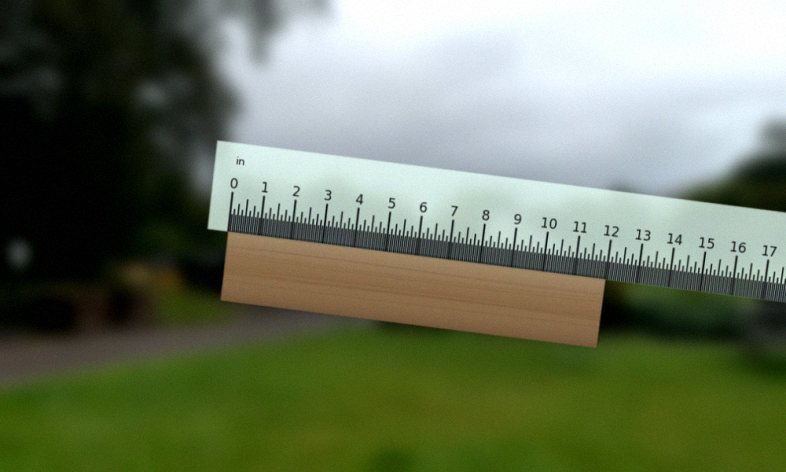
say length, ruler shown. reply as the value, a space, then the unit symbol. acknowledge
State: 12 in
